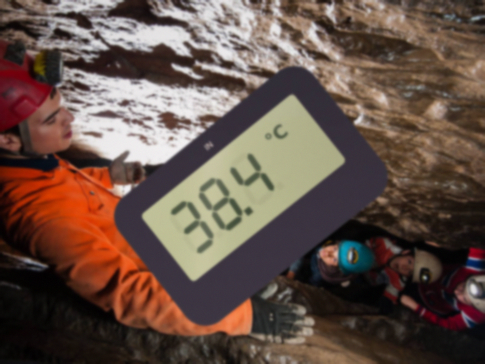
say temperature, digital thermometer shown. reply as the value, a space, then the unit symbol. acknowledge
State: 38.4 °C
